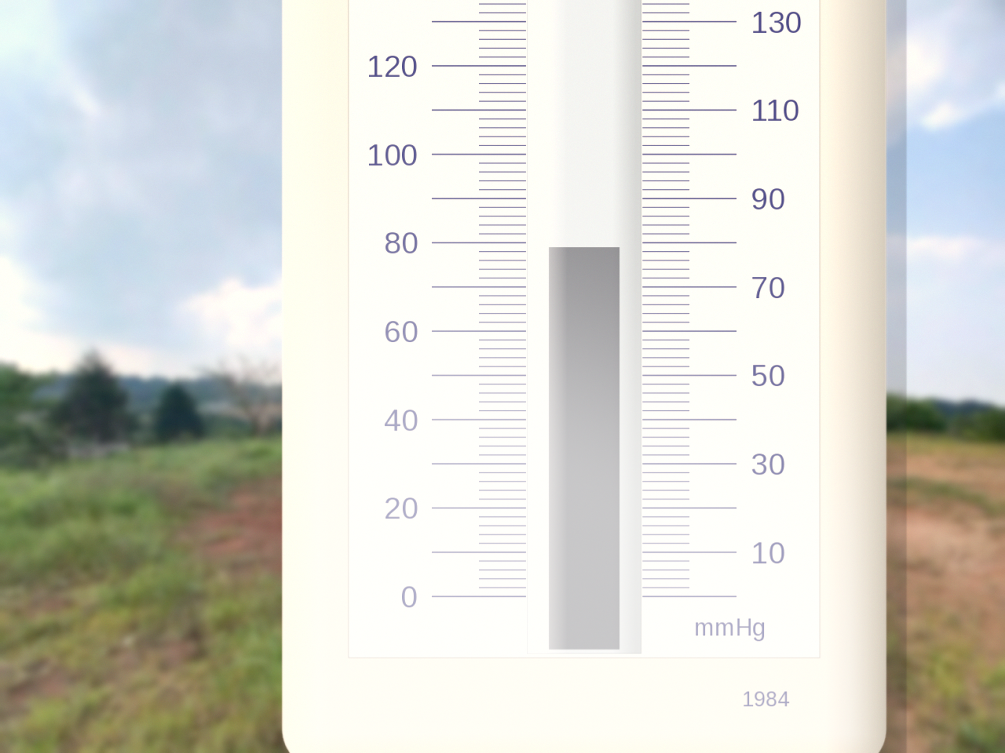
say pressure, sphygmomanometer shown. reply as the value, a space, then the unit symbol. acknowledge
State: 79 mmHg
